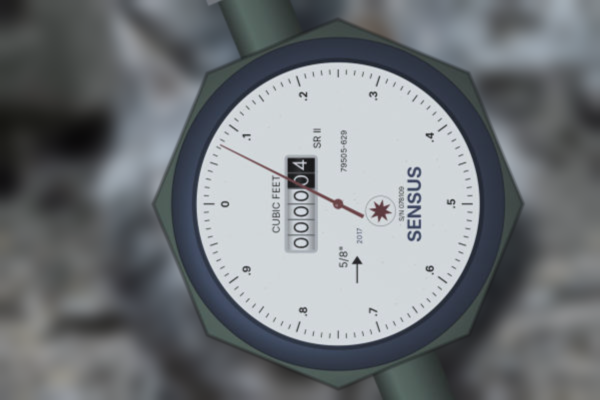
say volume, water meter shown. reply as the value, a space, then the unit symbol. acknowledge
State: 4.07 ft³
